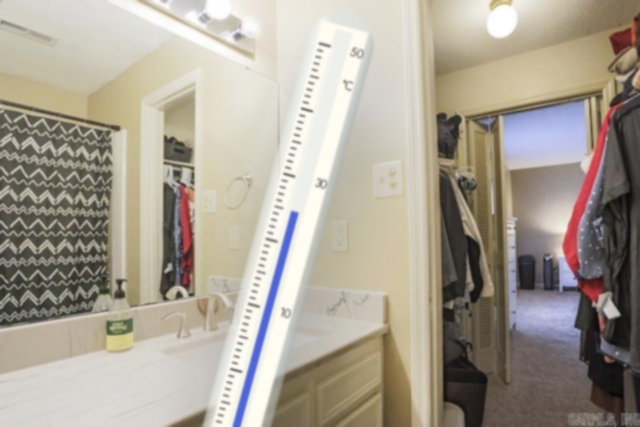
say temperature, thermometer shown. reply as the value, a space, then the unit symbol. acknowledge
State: 25 °C
